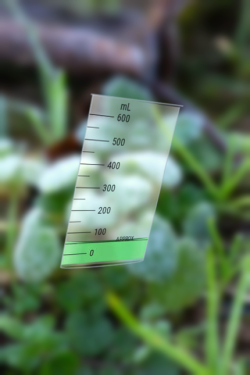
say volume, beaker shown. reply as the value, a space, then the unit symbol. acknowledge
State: 50 mL
